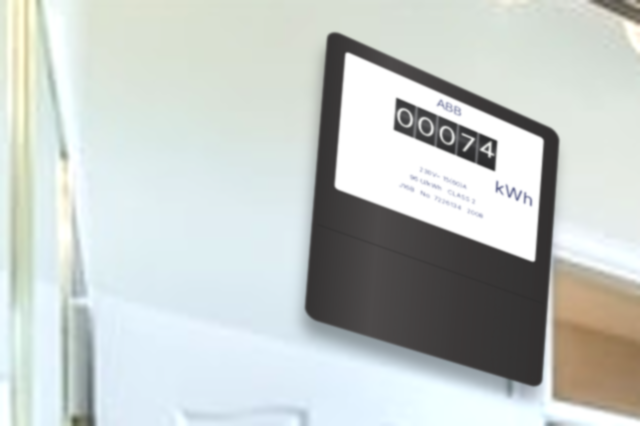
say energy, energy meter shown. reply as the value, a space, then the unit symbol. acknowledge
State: 74 kWh
